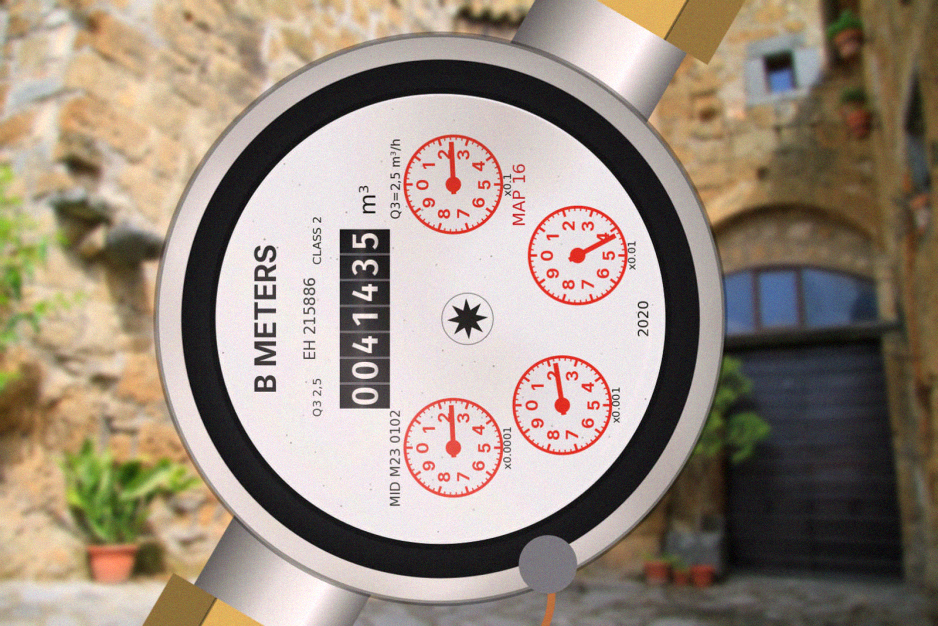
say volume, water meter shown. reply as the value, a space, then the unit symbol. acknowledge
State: 41435.2422 m³
